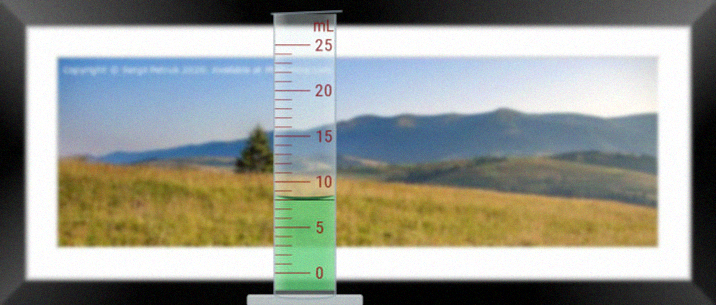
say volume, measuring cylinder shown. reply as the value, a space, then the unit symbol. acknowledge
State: 8 mL
